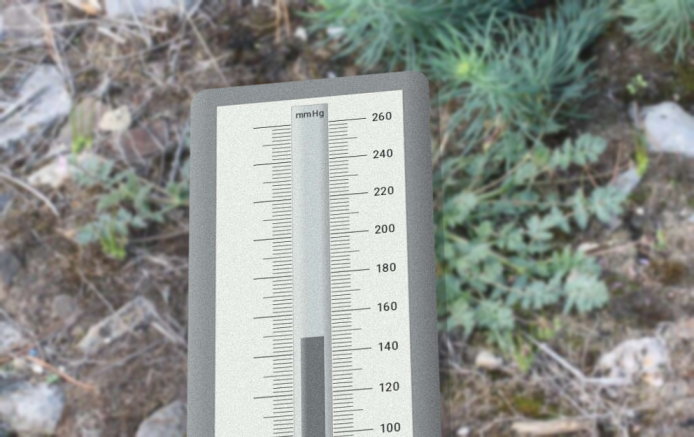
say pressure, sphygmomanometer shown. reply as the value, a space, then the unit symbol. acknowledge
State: 148 mmHg
